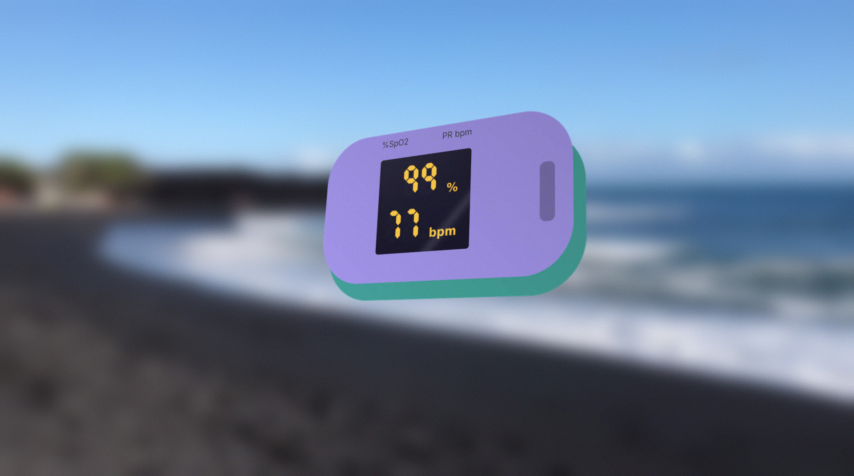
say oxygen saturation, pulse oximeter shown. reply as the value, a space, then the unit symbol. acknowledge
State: 99 %
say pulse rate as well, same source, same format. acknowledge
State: 77 bpm
